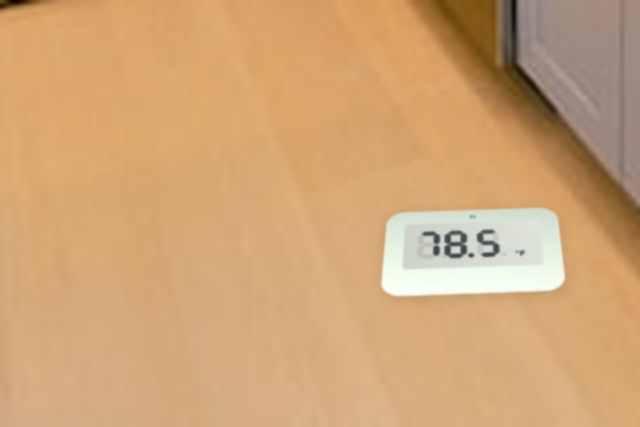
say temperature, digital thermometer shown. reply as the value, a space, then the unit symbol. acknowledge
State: 78.5 °F
